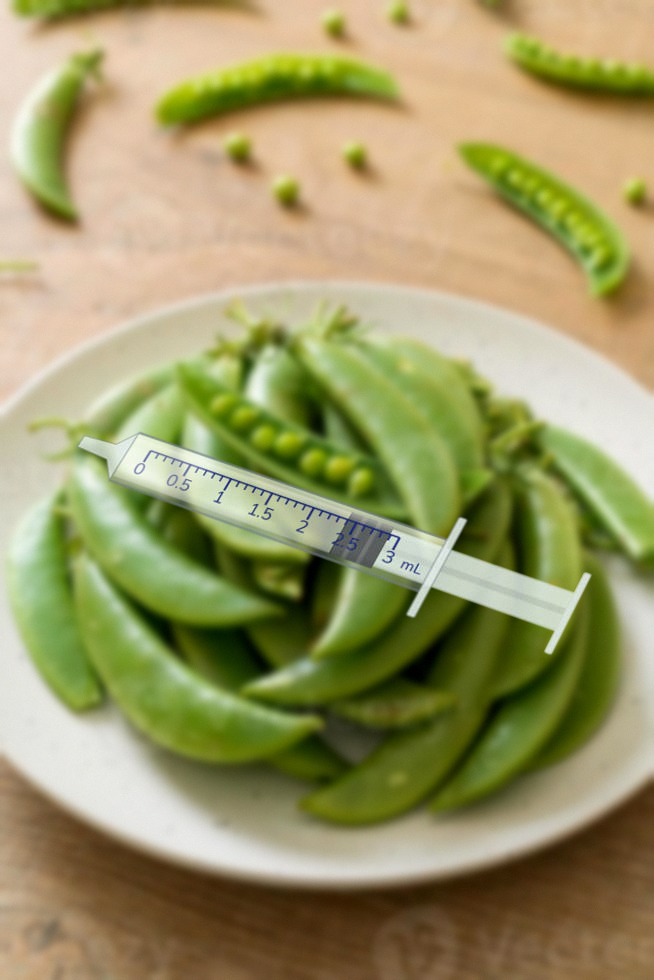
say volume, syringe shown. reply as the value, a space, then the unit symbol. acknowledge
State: 2.4 mL
